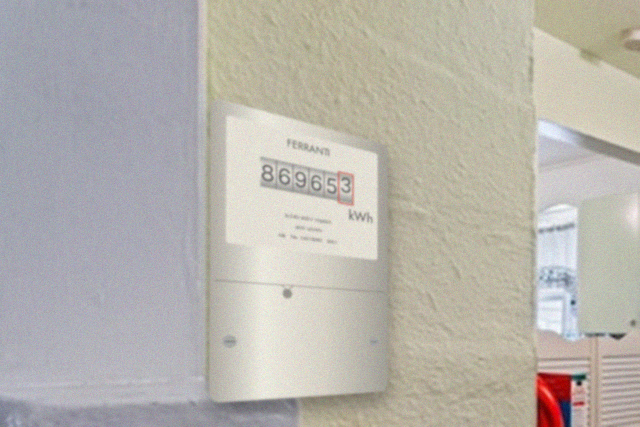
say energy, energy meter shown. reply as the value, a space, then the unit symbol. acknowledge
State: 86965.3 kWh
